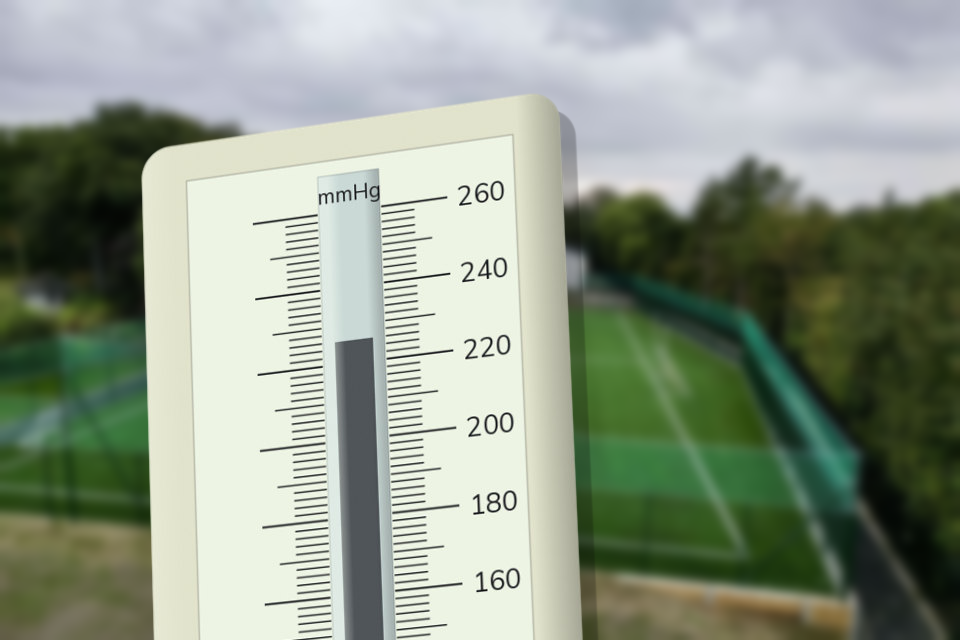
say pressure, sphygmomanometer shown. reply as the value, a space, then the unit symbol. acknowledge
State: 226 mmHg
